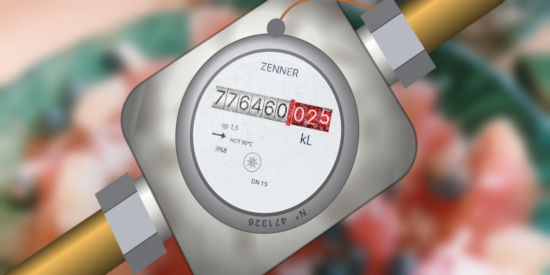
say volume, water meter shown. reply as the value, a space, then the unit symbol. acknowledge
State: 776460.025 kL
